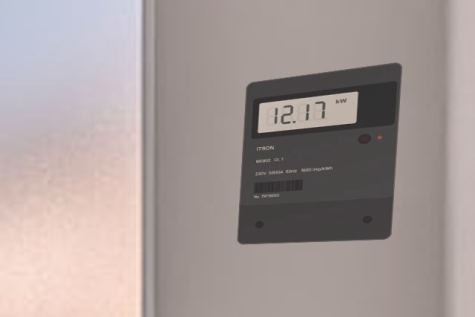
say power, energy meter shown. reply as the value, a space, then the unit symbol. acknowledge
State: 12.17 kW
